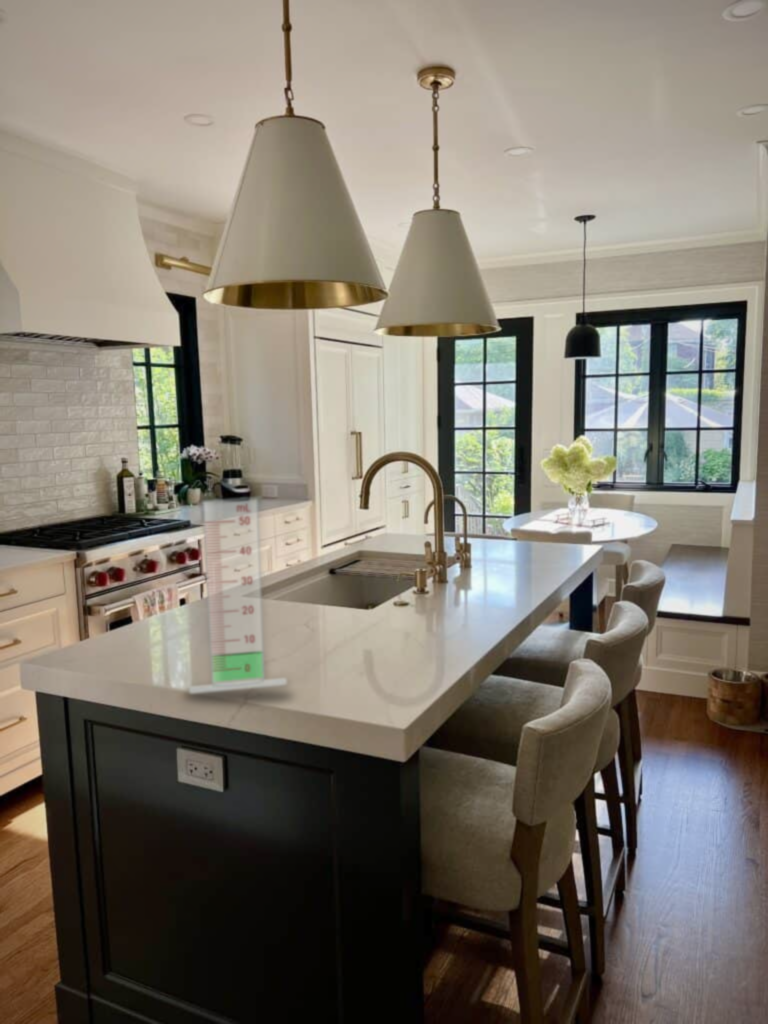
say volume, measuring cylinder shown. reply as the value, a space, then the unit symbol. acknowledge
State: 5 mL
